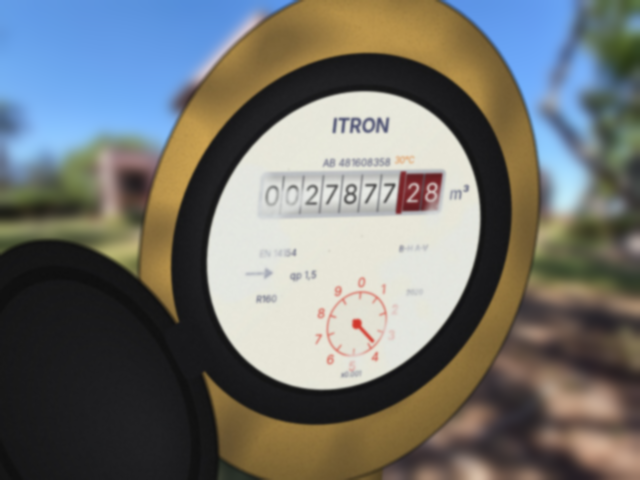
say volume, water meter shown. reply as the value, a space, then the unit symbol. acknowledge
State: 27877.283 m³
